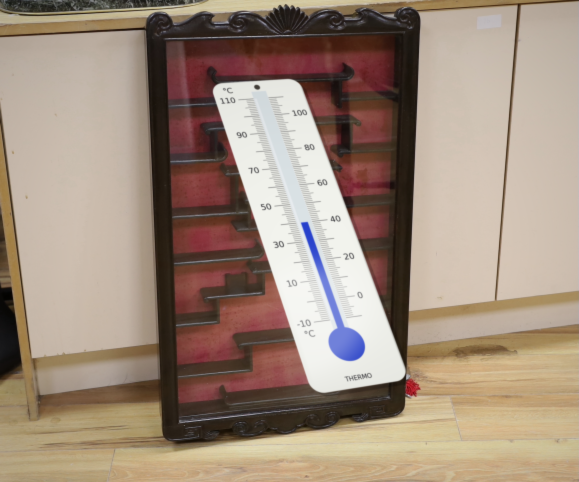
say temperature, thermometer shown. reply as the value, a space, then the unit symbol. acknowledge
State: 40 °C
